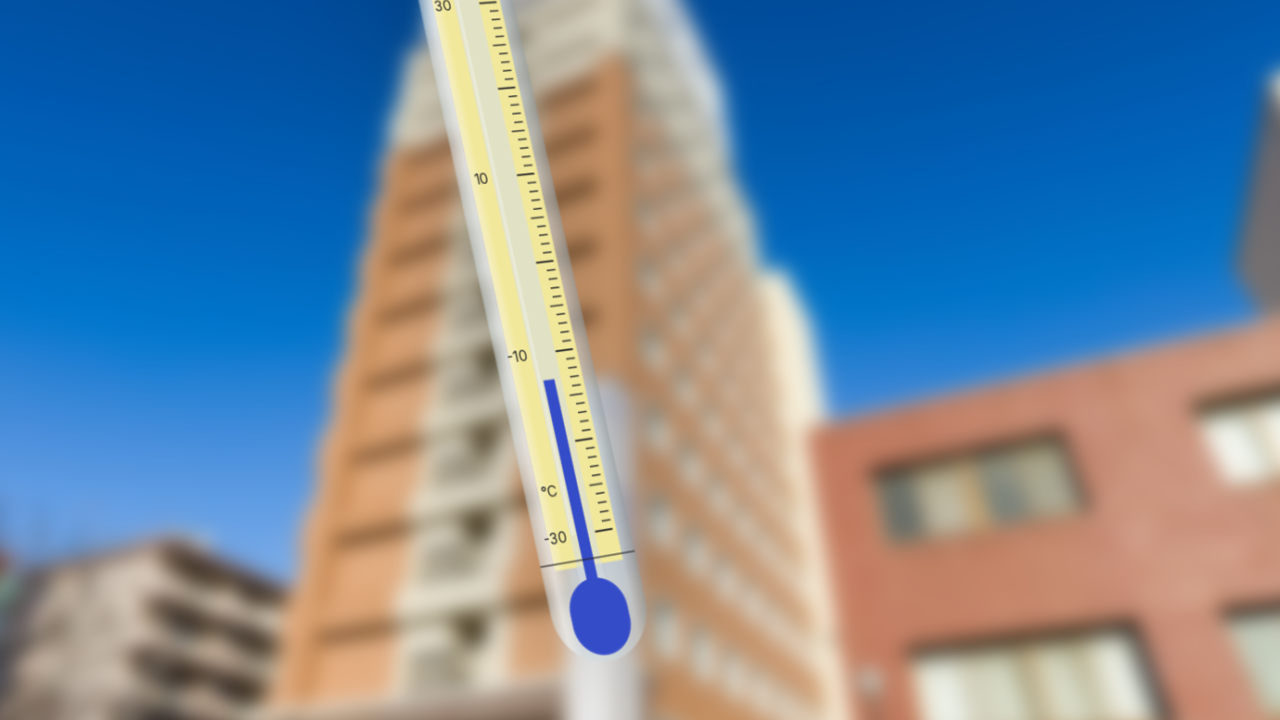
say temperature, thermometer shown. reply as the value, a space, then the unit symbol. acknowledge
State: -13 °C
